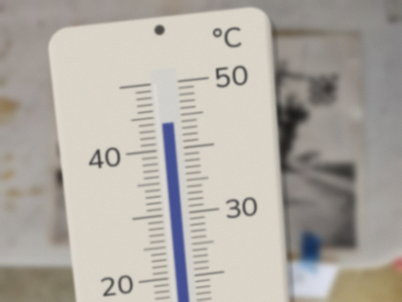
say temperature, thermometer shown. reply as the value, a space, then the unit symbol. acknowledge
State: 44 °C
